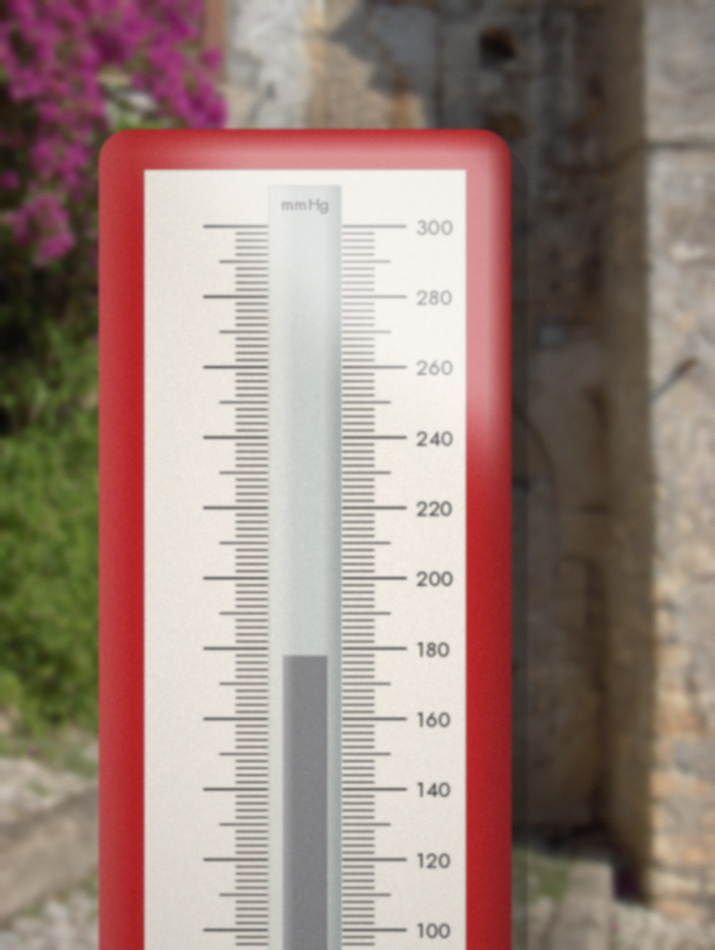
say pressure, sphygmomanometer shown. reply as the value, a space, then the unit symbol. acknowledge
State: 178 mmHg
